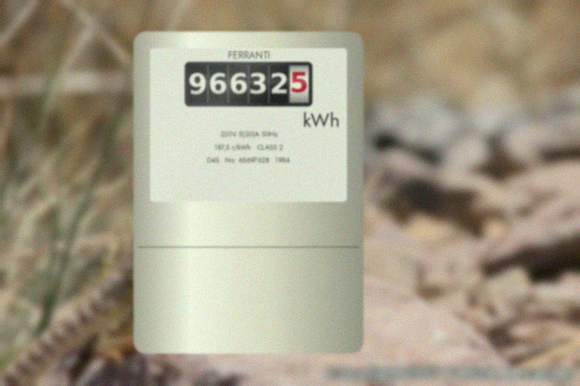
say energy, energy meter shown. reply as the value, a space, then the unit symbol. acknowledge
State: 96632.5 kWh
